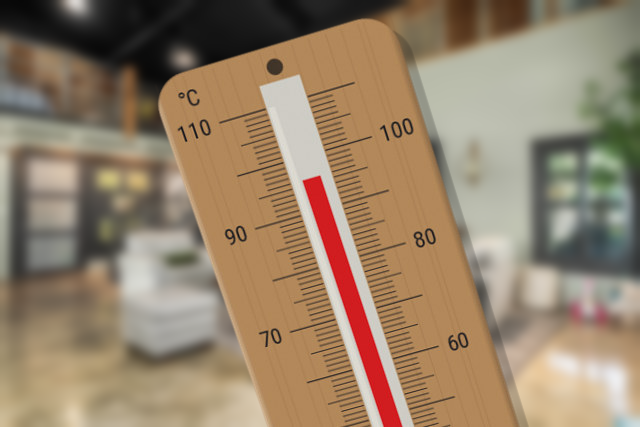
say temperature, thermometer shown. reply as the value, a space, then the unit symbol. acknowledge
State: 96 °C
